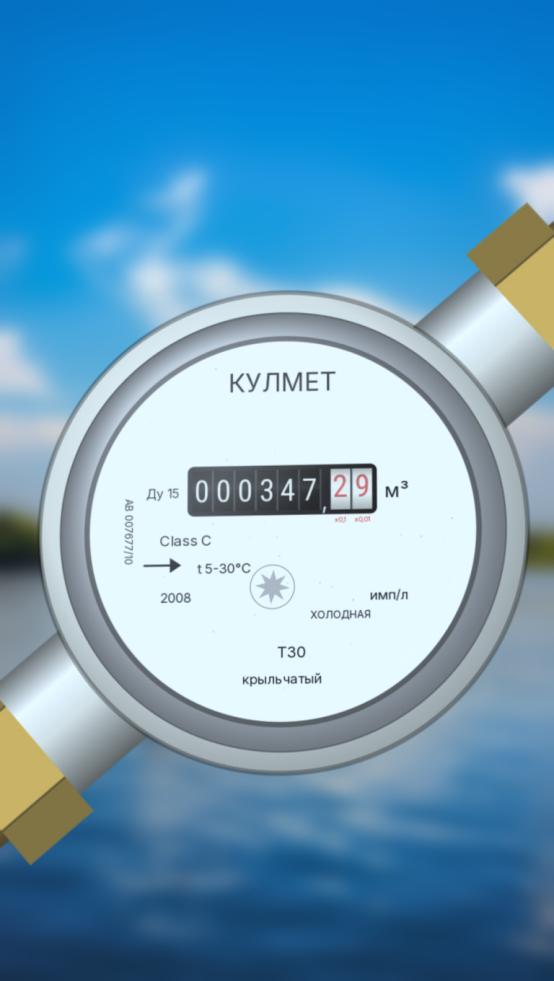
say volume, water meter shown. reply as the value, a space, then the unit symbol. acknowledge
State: 347.29 m³
